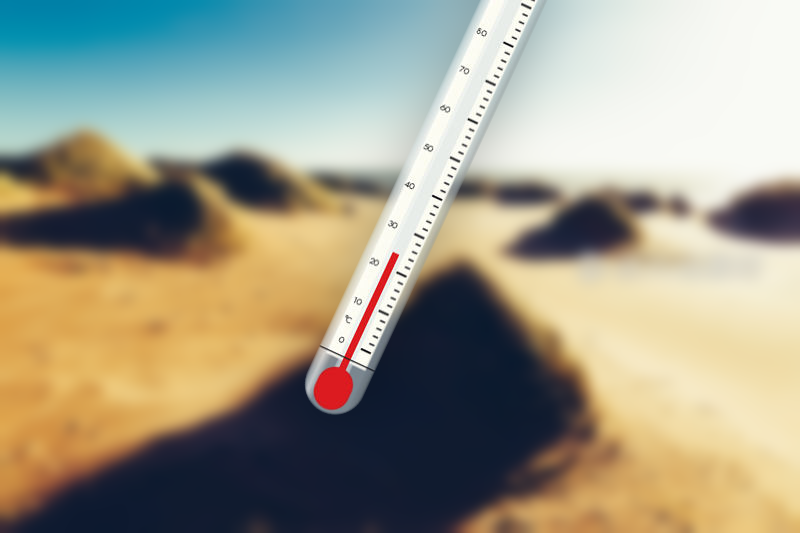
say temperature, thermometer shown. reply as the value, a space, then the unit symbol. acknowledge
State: 24 °C
